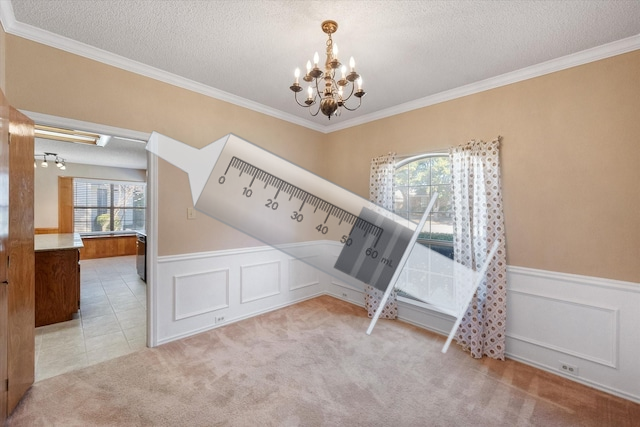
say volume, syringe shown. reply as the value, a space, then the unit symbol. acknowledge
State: 50 mL
